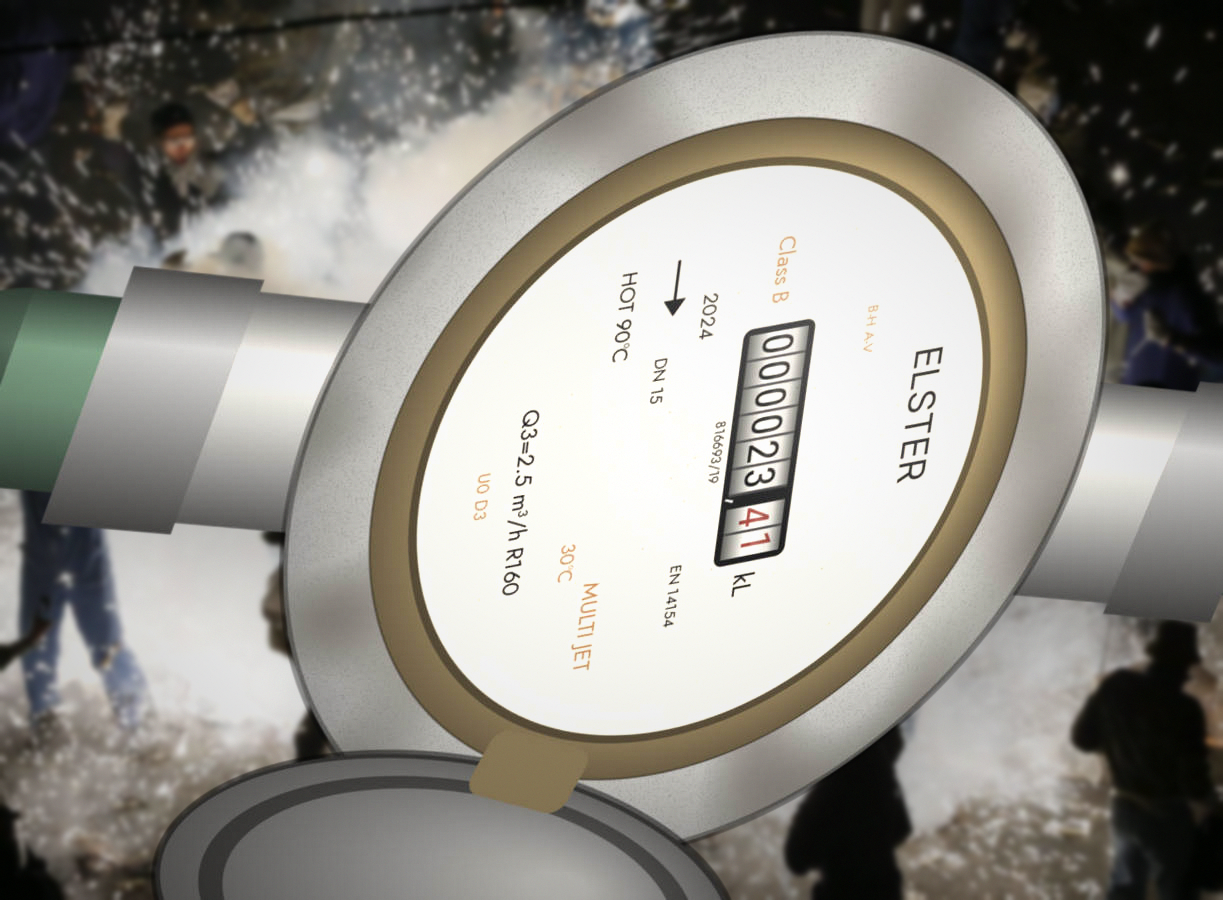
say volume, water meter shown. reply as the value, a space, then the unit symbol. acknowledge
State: 23.41 kL
